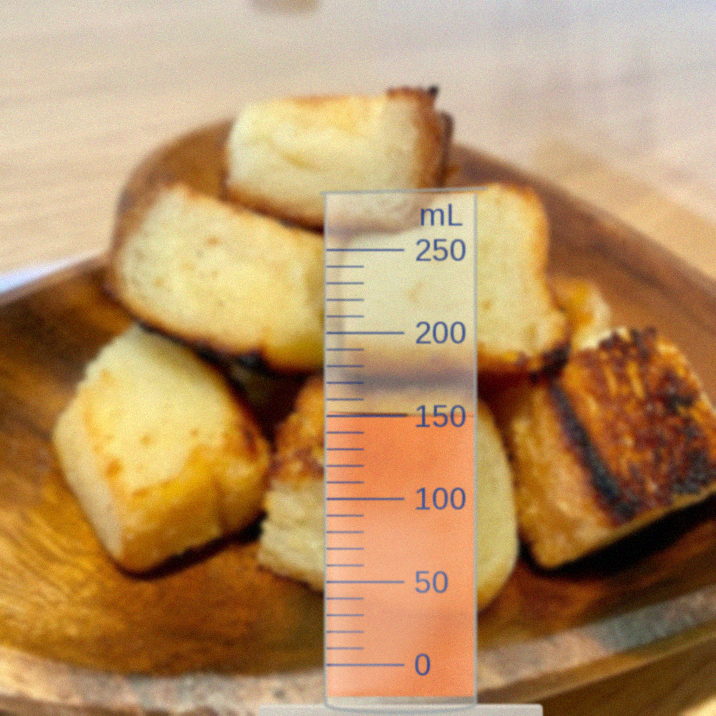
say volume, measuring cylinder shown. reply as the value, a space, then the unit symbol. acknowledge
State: 150 mL
